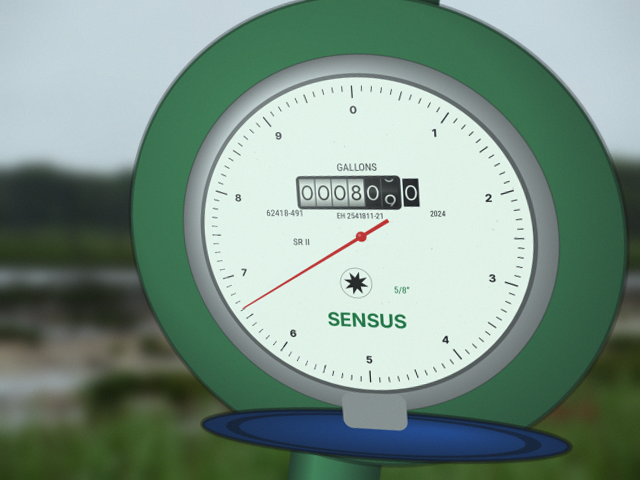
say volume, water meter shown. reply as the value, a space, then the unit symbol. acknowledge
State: 8086.6 gal
